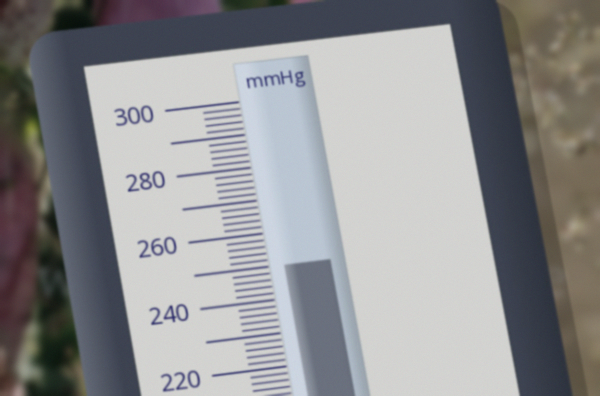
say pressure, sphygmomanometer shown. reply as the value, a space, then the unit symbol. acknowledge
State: 250 mmHg
